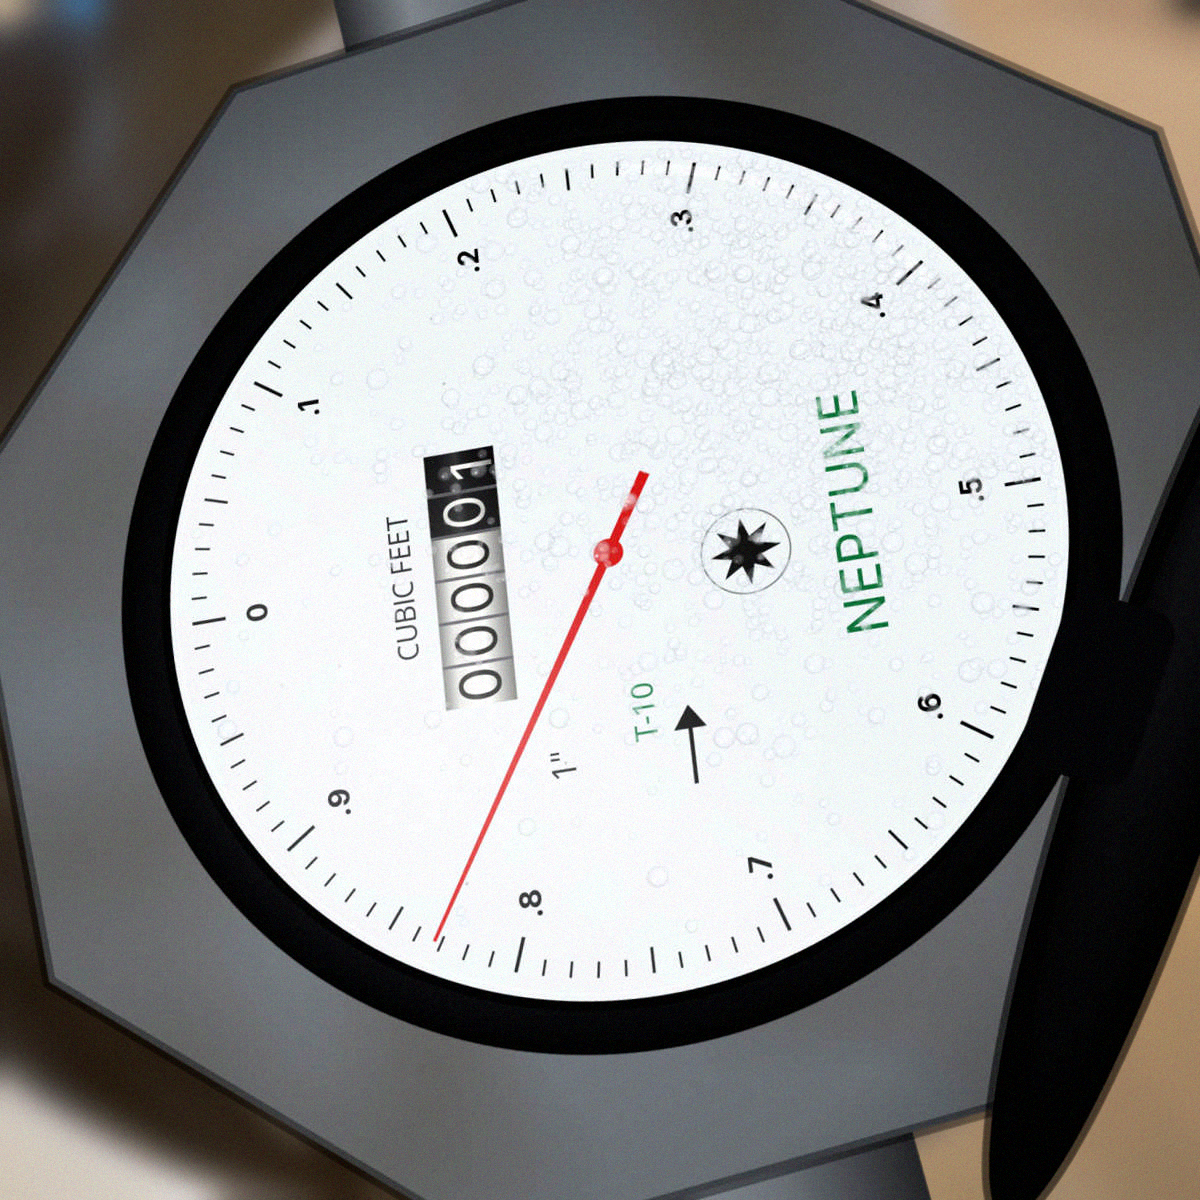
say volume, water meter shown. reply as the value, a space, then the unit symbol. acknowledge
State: 0.83 ft³
